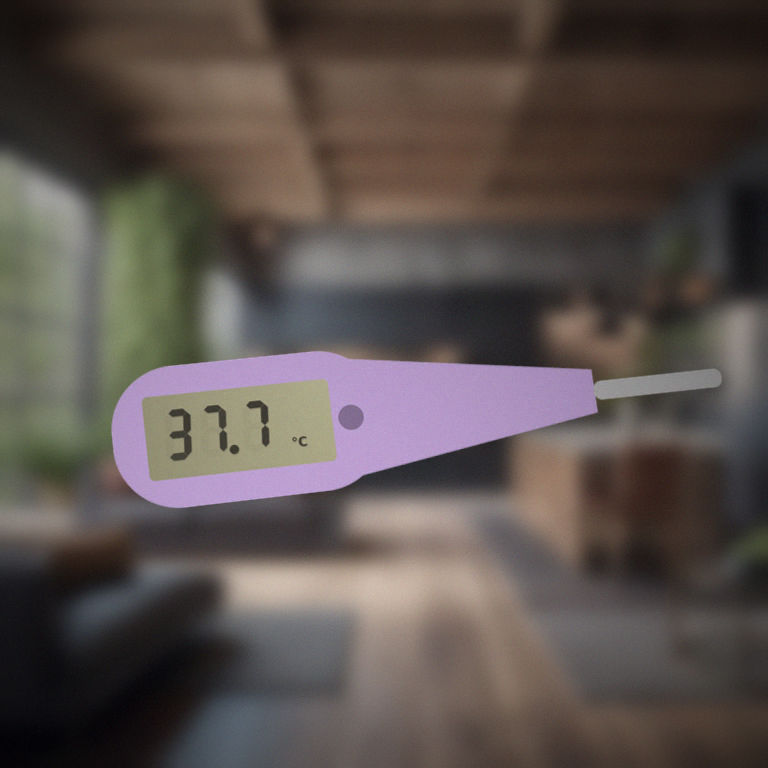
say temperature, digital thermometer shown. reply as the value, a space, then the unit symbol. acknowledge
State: 37.7 °C
